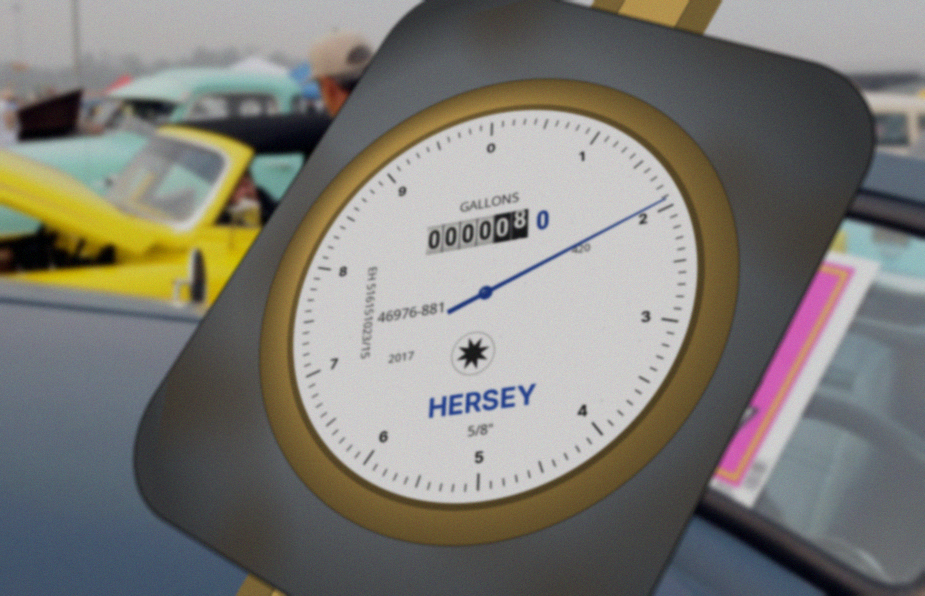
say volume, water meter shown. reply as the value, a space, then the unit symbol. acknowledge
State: 81.9 gal
